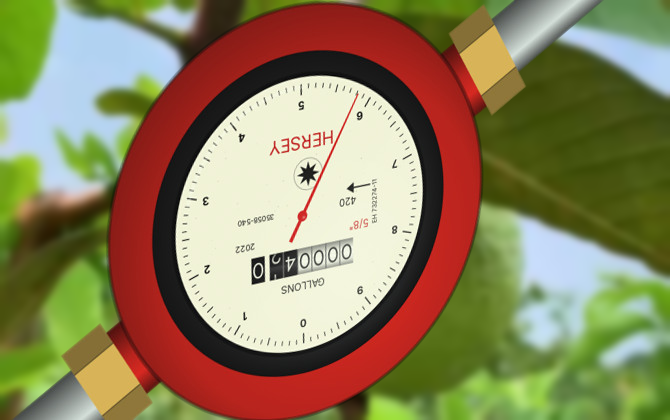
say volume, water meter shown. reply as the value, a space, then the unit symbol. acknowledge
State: 415.8 gal
